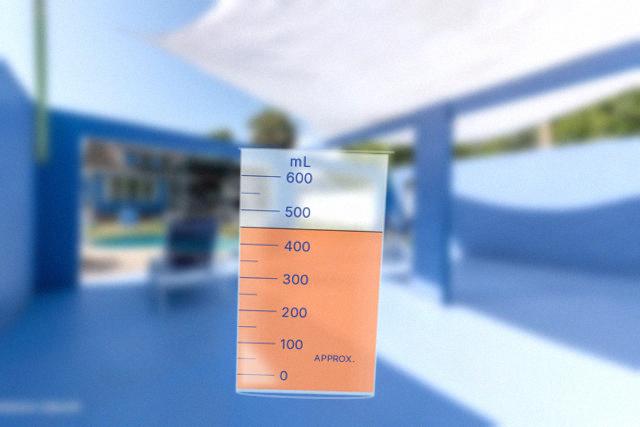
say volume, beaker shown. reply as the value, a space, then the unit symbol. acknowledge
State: 450 mL
